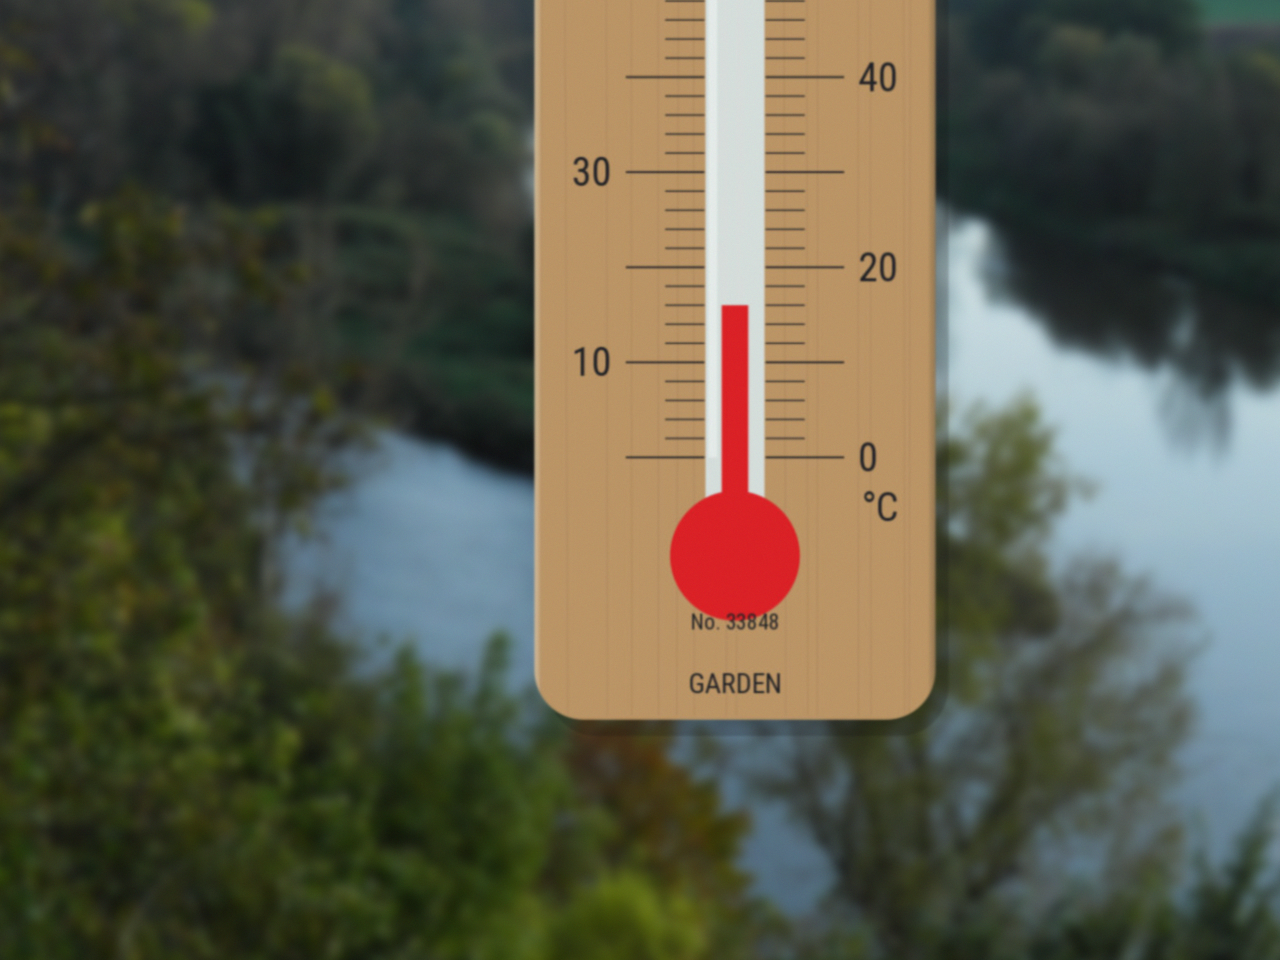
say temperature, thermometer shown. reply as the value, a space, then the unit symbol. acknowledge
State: 16 °C
